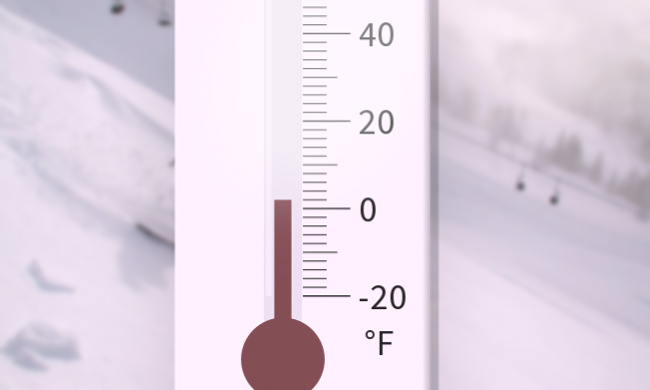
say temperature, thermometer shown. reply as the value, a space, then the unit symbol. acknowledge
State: 2 °F
